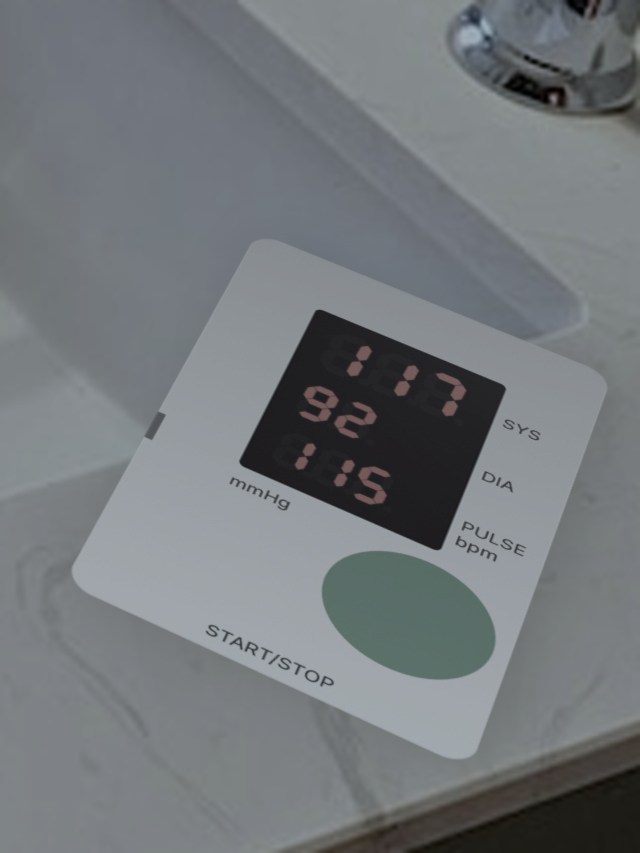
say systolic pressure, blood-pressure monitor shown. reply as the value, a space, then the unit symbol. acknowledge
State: 117 mmHg
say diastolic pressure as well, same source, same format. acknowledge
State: 92 mmHg
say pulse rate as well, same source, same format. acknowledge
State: 115 bpm
